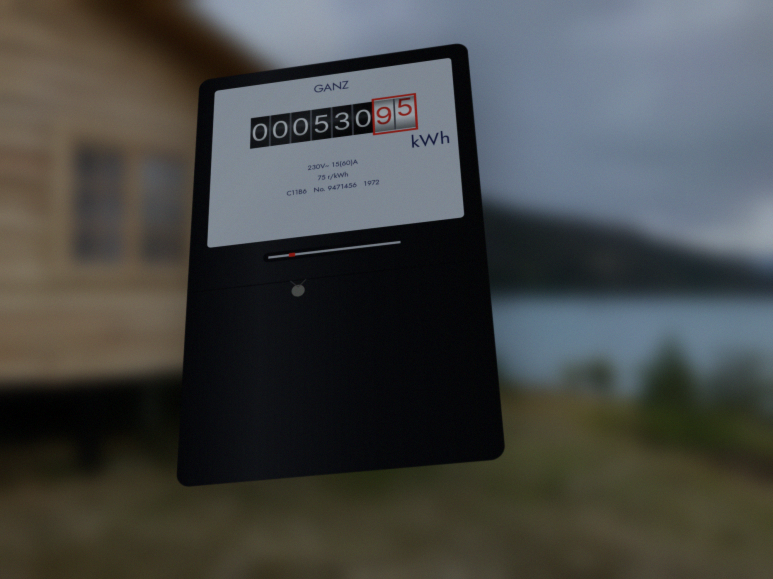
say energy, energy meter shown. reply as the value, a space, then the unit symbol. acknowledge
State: 530.95 kWh
